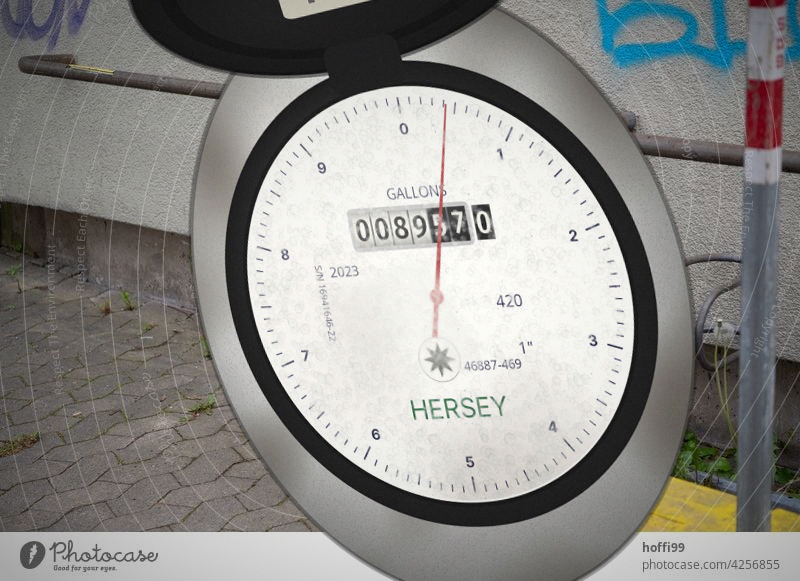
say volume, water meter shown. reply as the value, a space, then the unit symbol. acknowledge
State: 89570.4 gal
